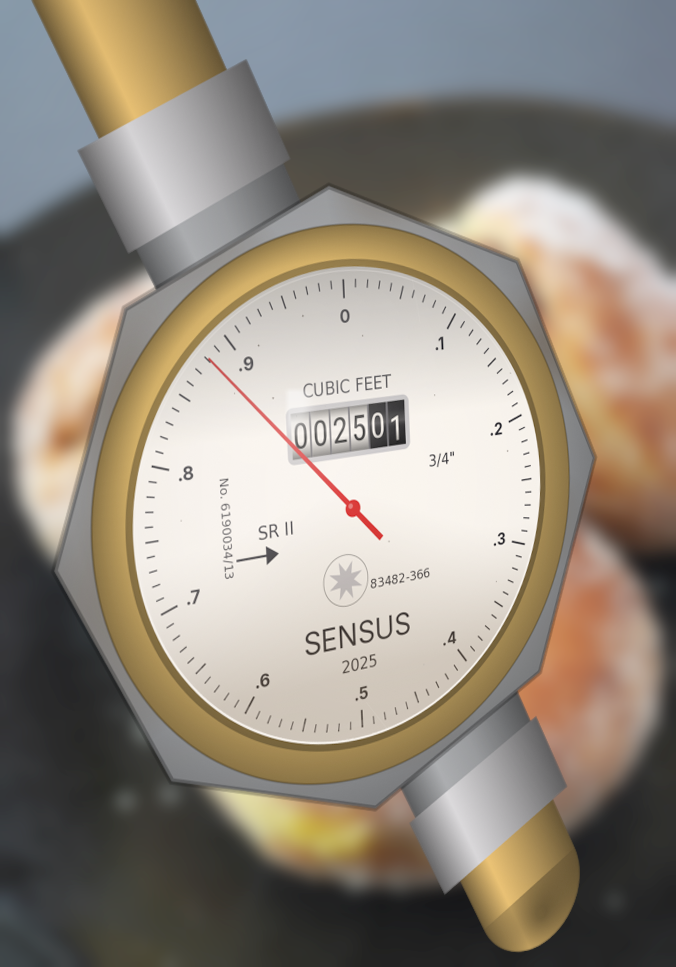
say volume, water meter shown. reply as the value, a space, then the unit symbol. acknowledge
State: 2500.88 ft³
